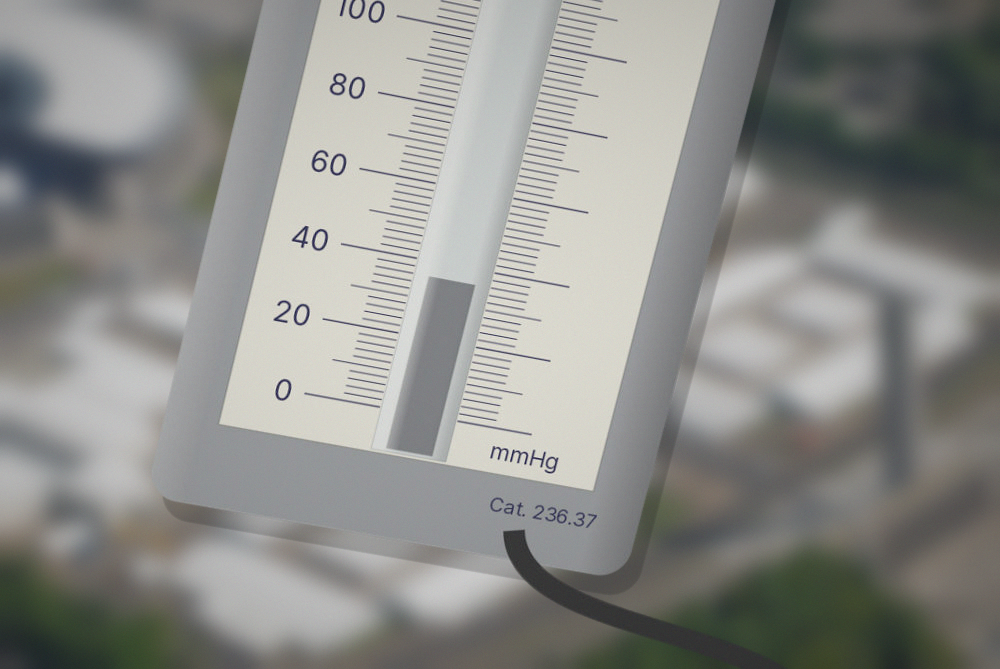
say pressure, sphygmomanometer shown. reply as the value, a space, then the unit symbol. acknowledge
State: 36 mmHg
